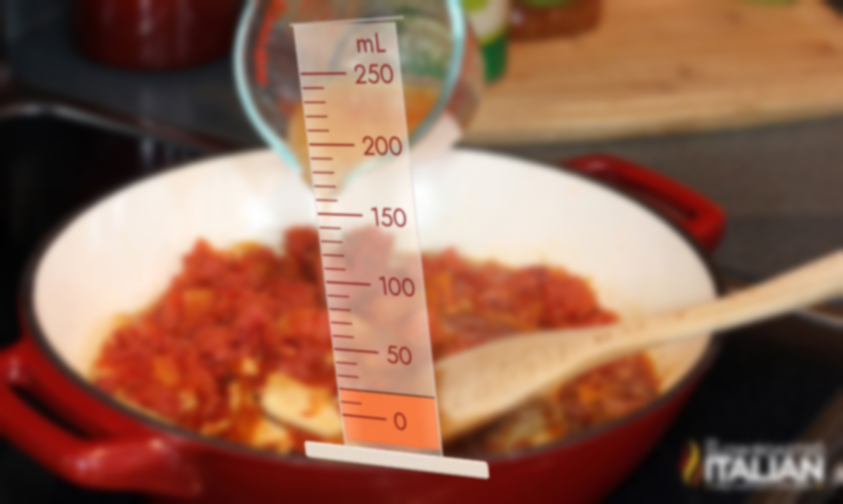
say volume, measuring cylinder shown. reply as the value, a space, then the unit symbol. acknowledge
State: 20 mL
